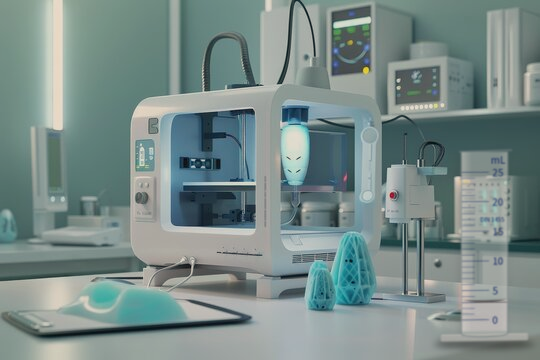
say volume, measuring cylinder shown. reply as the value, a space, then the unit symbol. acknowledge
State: 3 mL
